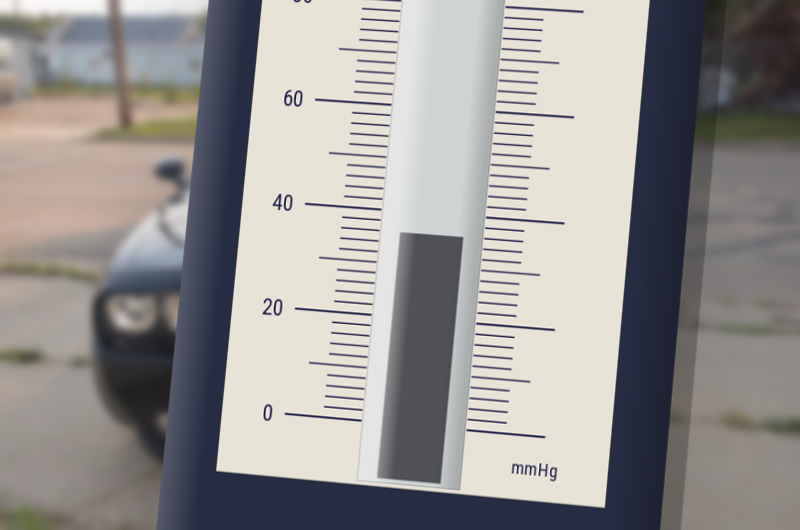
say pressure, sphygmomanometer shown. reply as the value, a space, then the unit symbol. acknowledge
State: 36 mmHg
